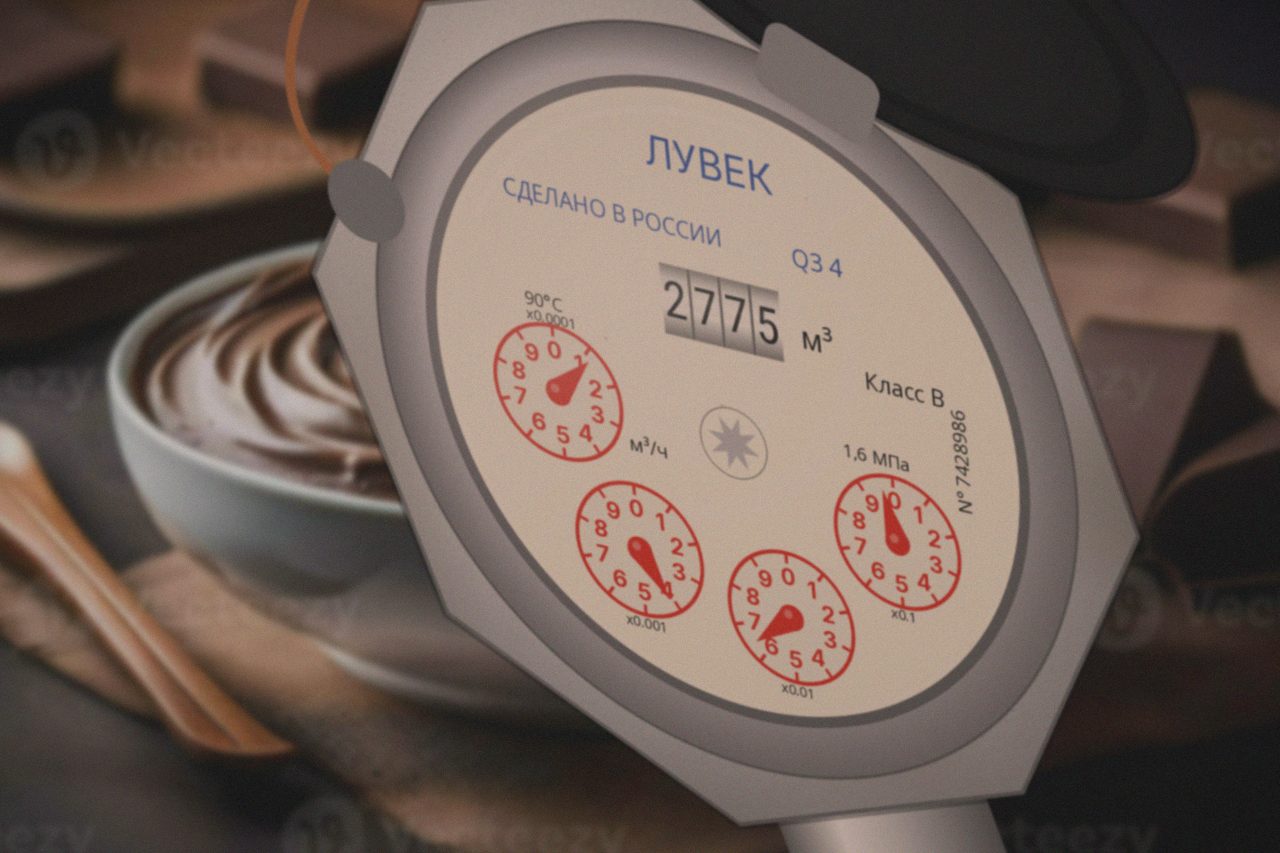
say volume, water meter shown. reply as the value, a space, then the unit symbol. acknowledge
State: 2774.9641 m³
